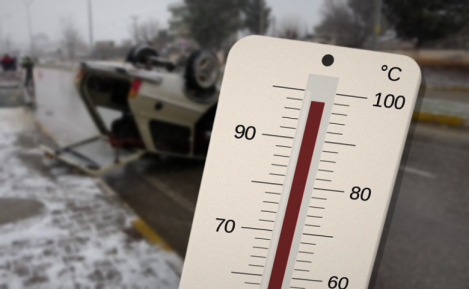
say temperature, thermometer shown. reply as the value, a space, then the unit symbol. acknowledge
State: 98 °C
